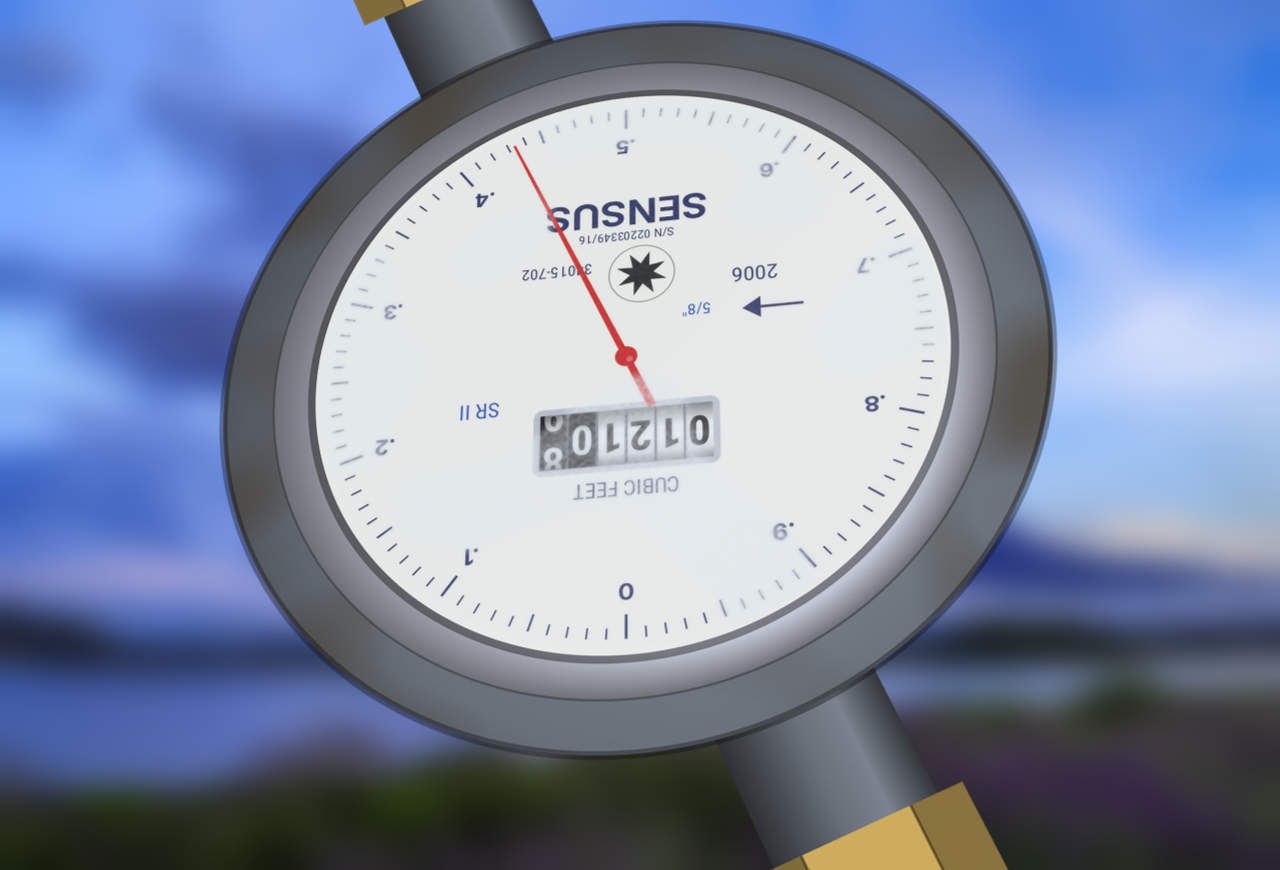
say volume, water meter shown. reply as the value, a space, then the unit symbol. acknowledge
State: 12108.43 ft³
